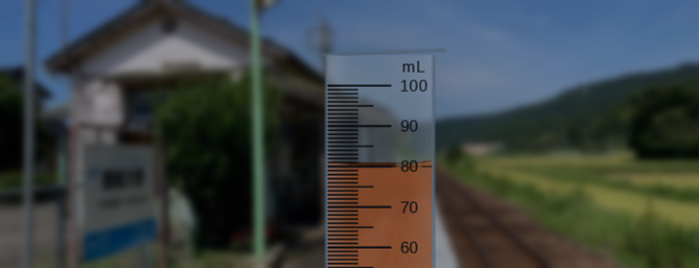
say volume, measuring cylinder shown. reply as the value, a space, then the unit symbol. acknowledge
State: 80 mL
